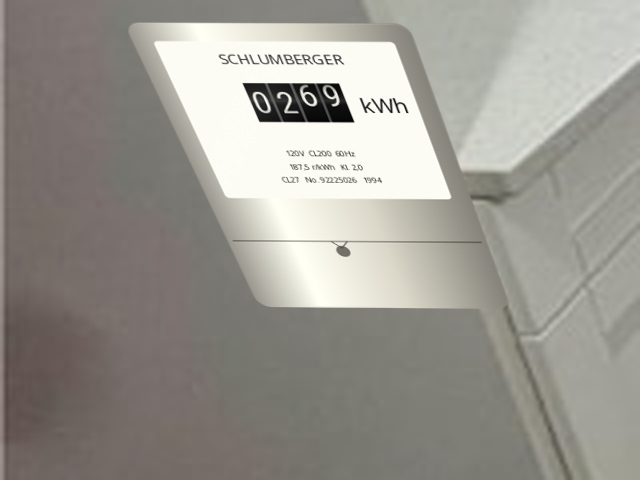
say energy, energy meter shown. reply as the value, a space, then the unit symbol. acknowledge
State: 269 kWh
